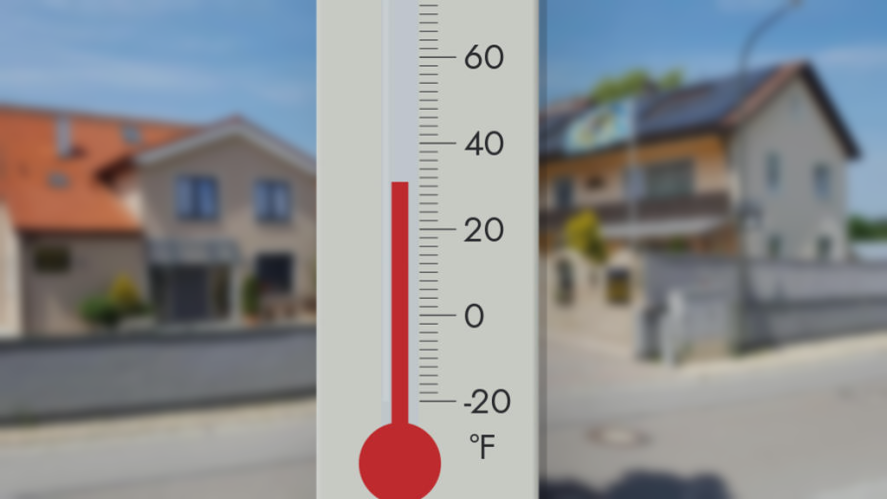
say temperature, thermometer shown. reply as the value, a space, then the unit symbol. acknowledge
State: 31 °F
